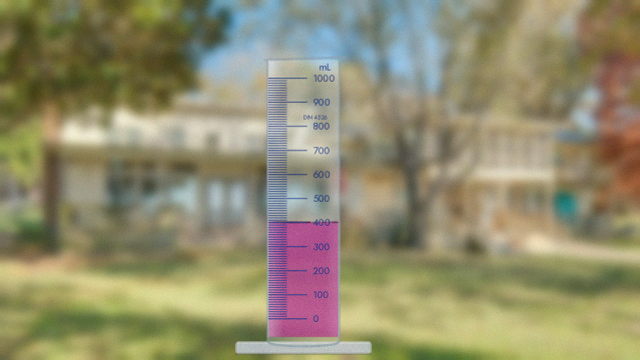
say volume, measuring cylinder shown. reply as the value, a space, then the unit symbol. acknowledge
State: 400 mL
